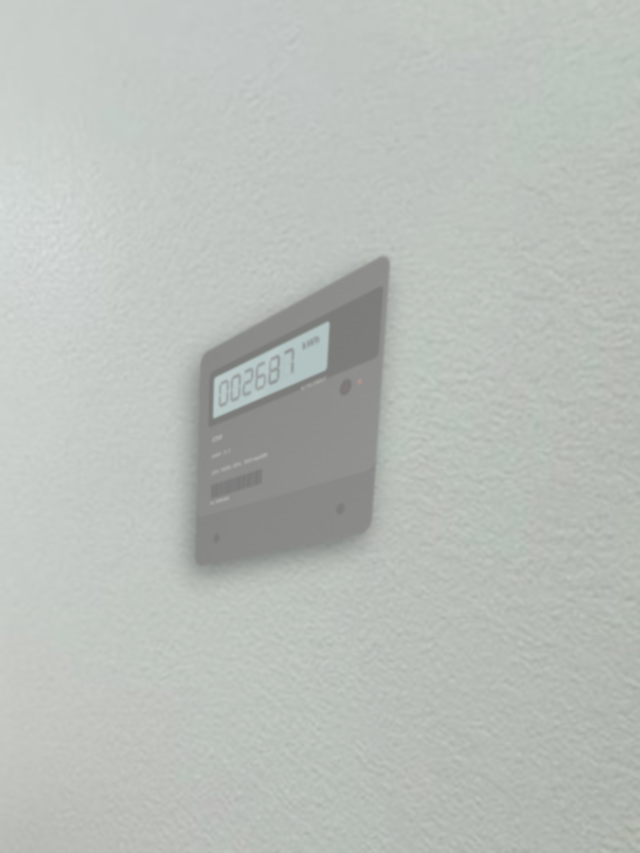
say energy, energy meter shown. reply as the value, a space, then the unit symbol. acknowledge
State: 2687 kWh
